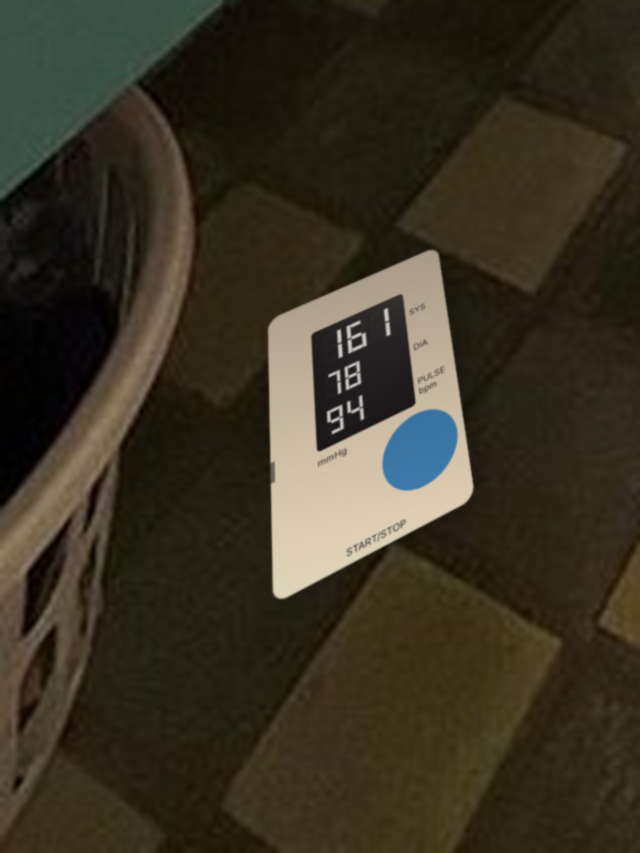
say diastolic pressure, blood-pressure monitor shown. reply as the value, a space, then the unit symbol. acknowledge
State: 78 mmHg
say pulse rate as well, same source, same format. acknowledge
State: 94 bpm
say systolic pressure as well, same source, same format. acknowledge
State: 161 mmHg
